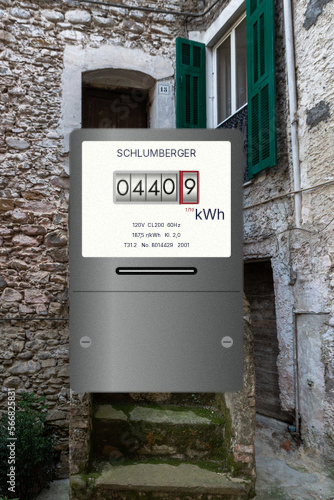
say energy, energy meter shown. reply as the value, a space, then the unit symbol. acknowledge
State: 440.9 kWh
